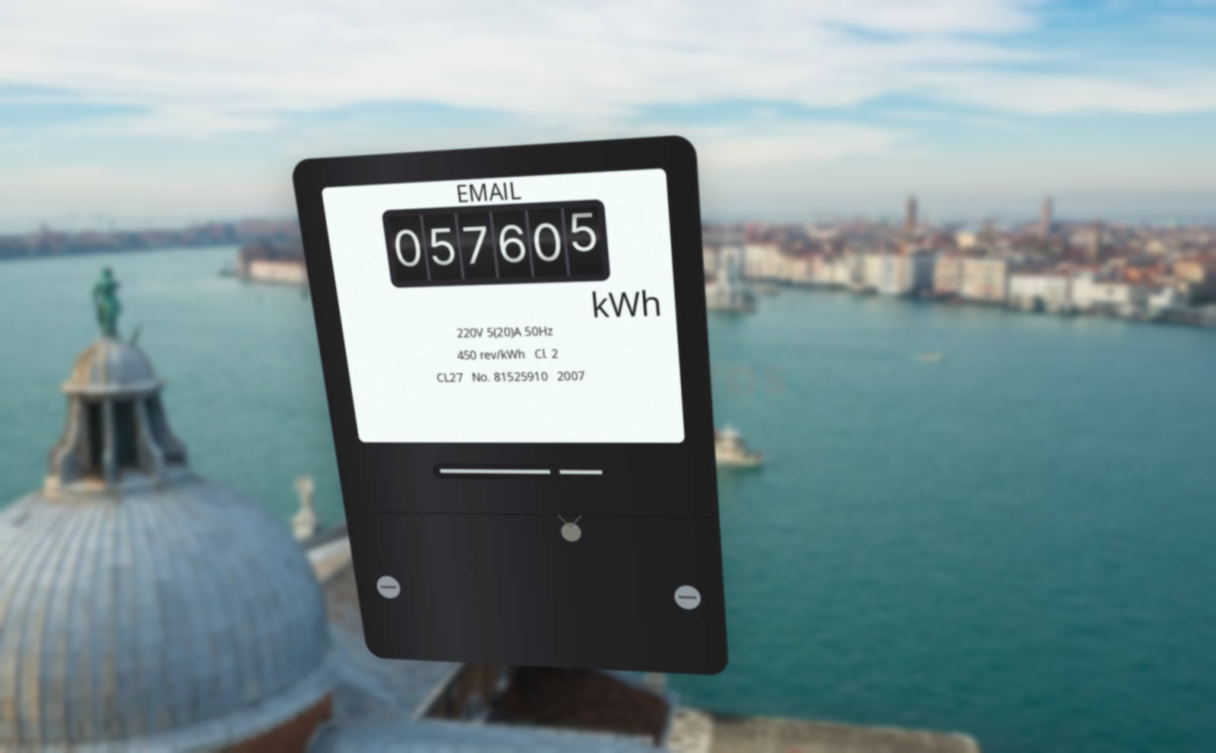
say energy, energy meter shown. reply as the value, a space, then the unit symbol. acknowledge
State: 57605 kWh
